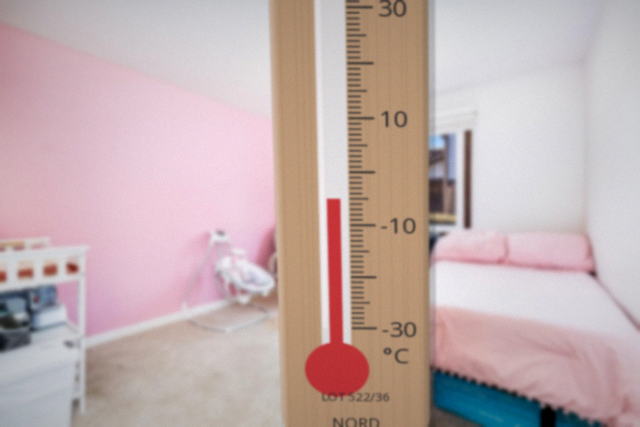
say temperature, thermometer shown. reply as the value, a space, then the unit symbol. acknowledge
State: -5 °C
